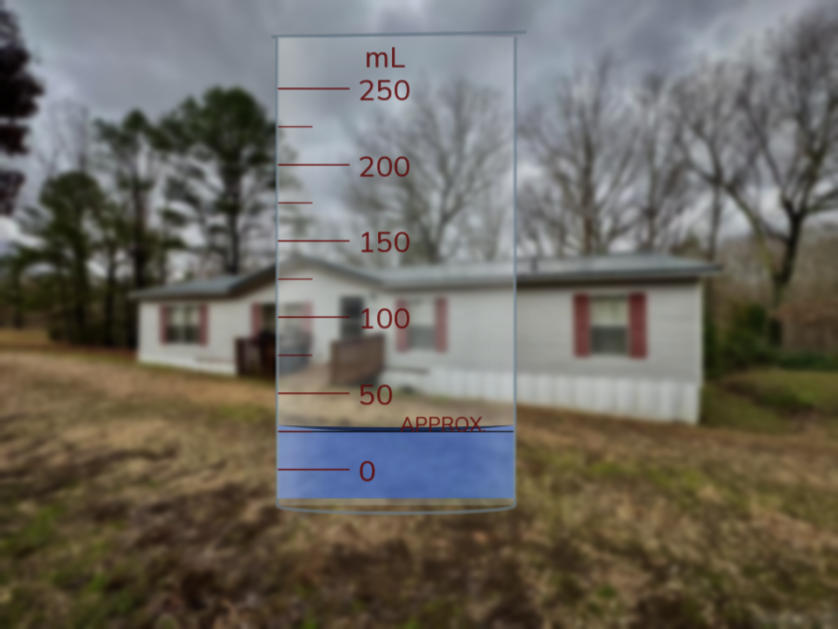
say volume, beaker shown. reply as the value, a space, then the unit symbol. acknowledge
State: 25 mL
